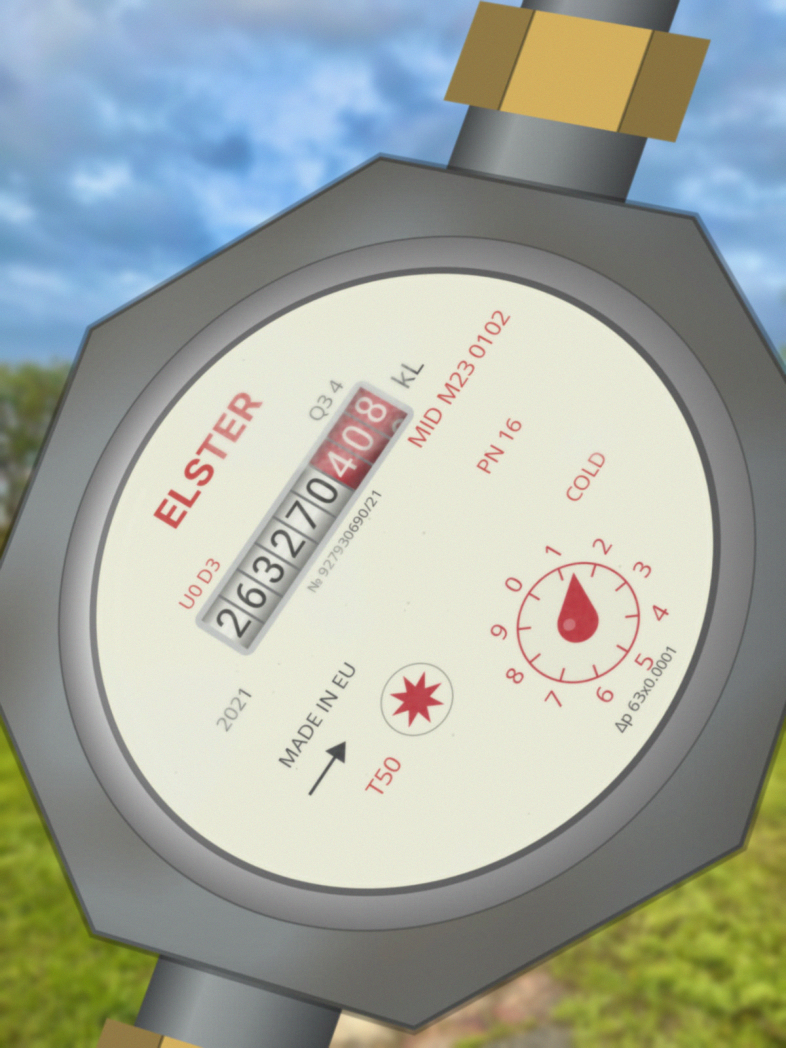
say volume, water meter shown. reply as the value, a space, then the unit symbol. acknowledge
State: 263270.4081 kL
